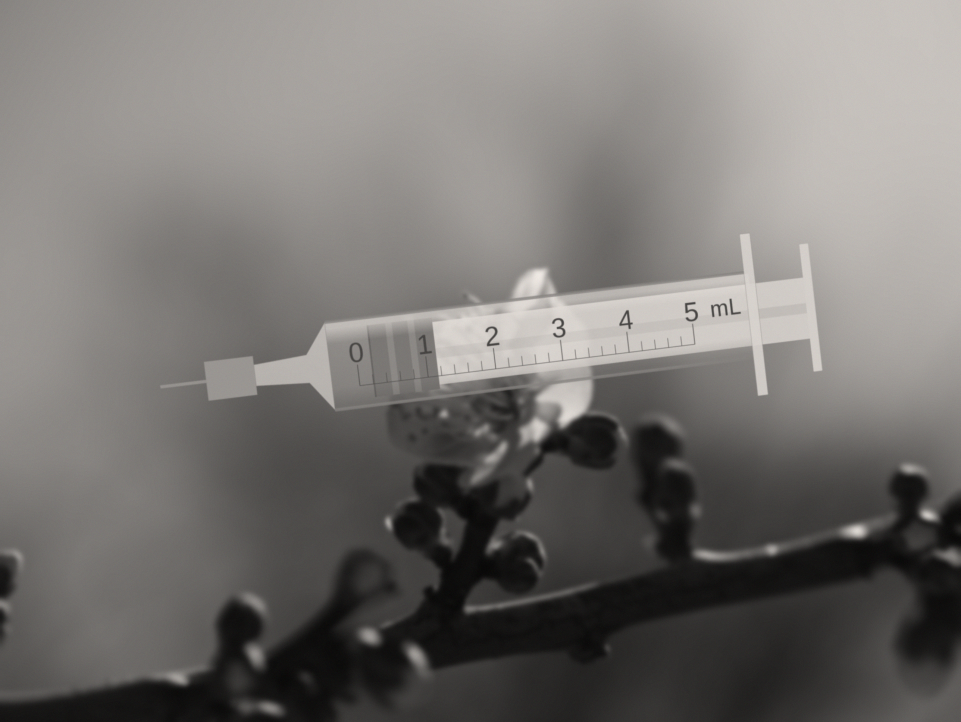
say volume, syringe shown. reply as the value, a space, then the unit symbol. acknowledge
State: 0.2 mL
